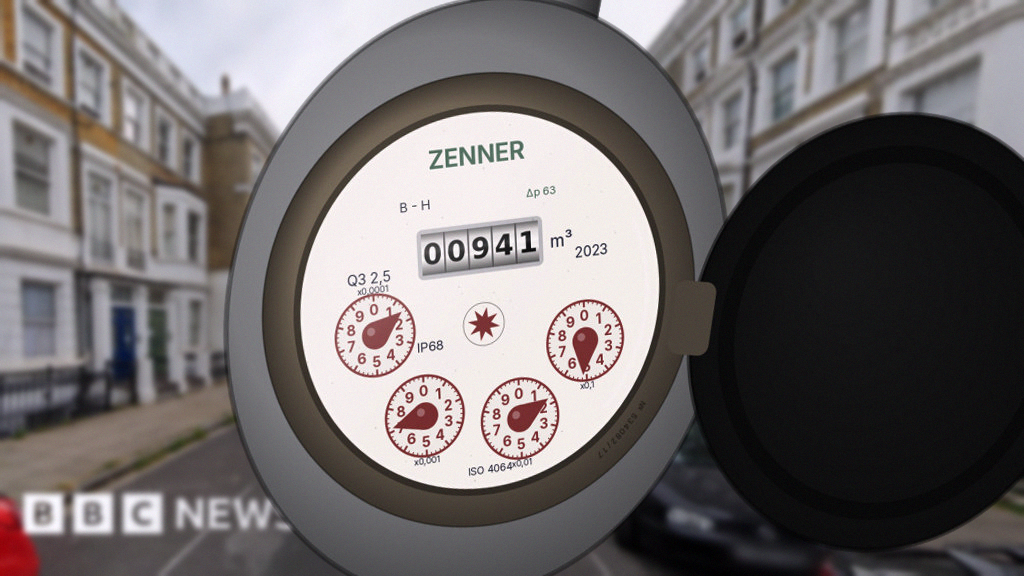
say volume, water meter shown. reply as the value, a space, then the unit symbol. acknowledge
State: 941.5171 m³
